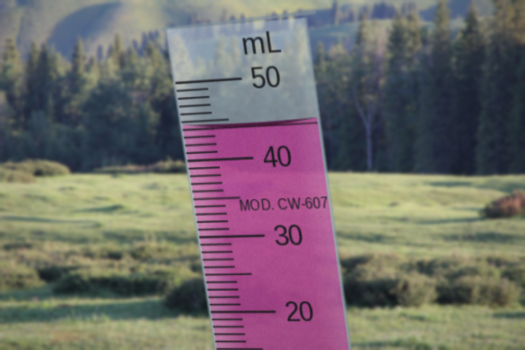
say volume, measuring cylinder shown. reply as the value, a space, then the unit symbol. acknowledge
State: 44 mL
